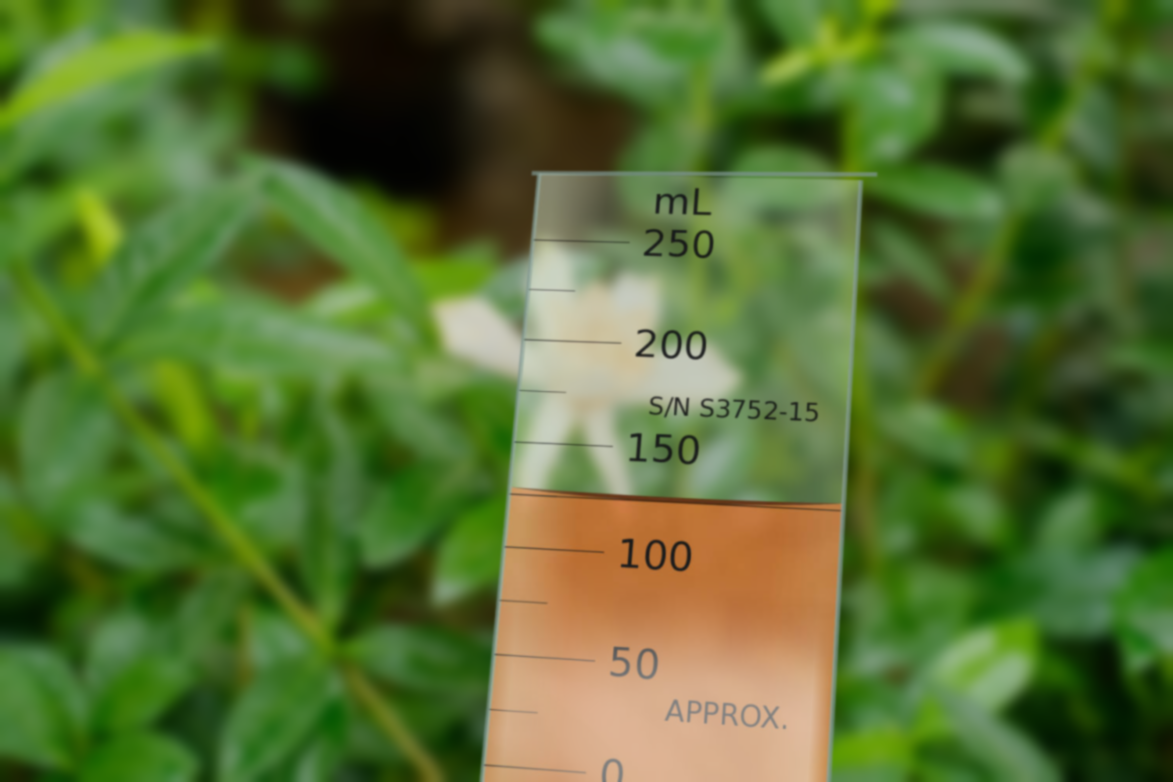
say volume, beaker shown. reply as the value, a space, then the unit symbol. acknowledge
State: 125 mL
